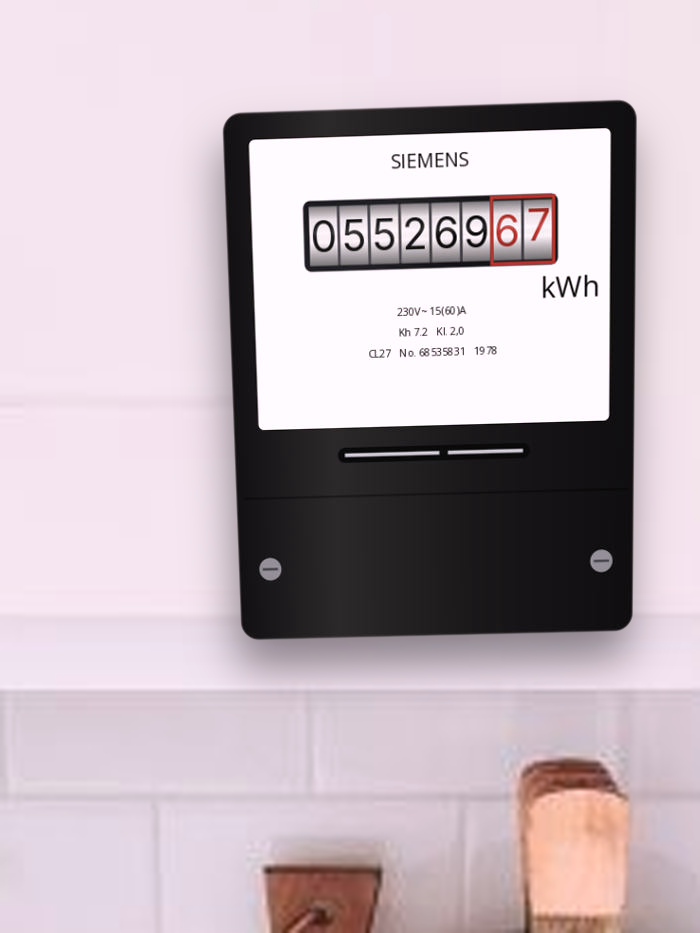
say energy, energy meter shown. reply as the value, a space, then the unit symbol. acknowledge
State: 55269.67 kWh
